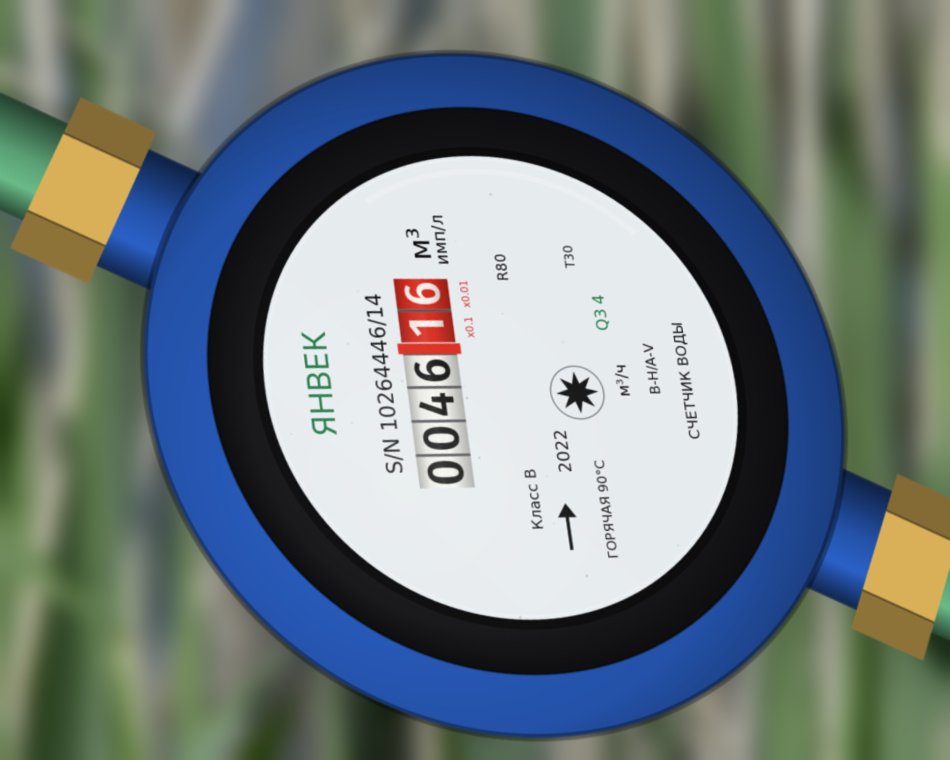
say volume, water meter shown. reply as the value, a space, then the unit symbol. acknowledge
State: 46.16 m³
